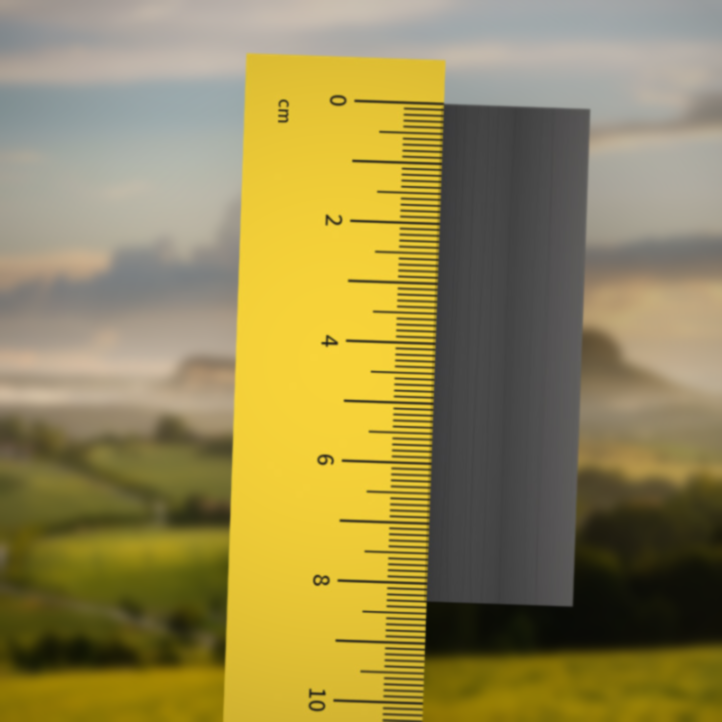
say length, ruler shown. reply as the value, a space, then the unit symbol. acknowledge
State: 8.3 cm
